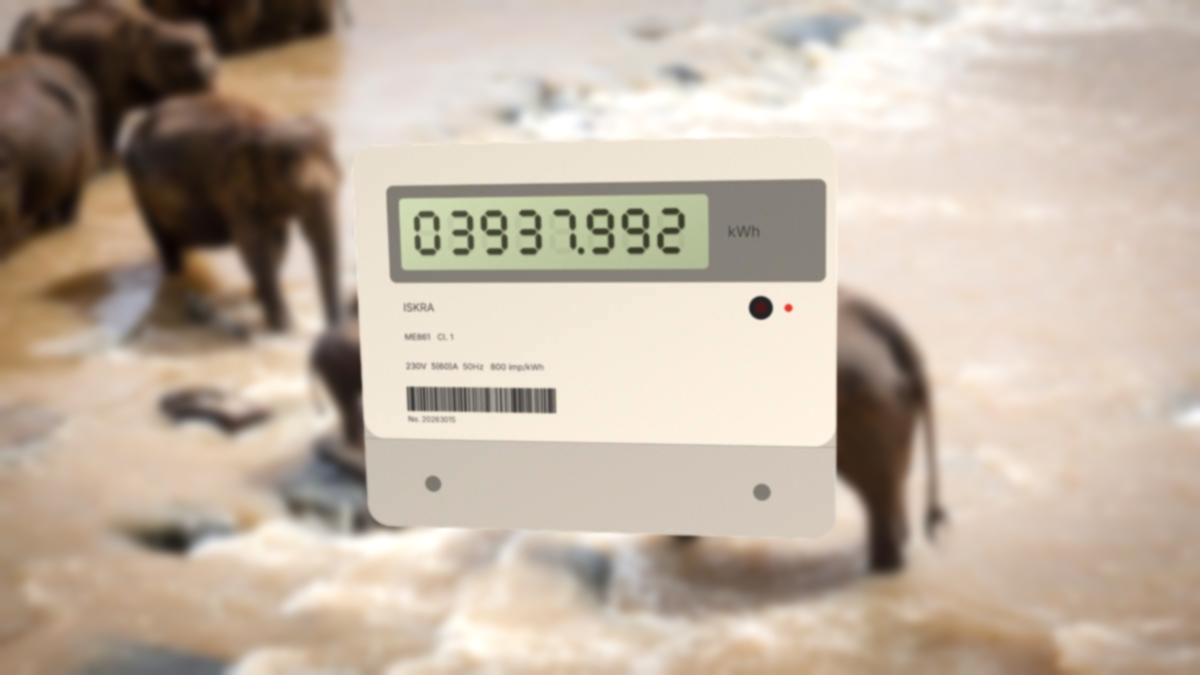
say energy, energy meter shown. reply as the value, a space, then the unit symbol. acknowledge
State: 3937.992 kWh
